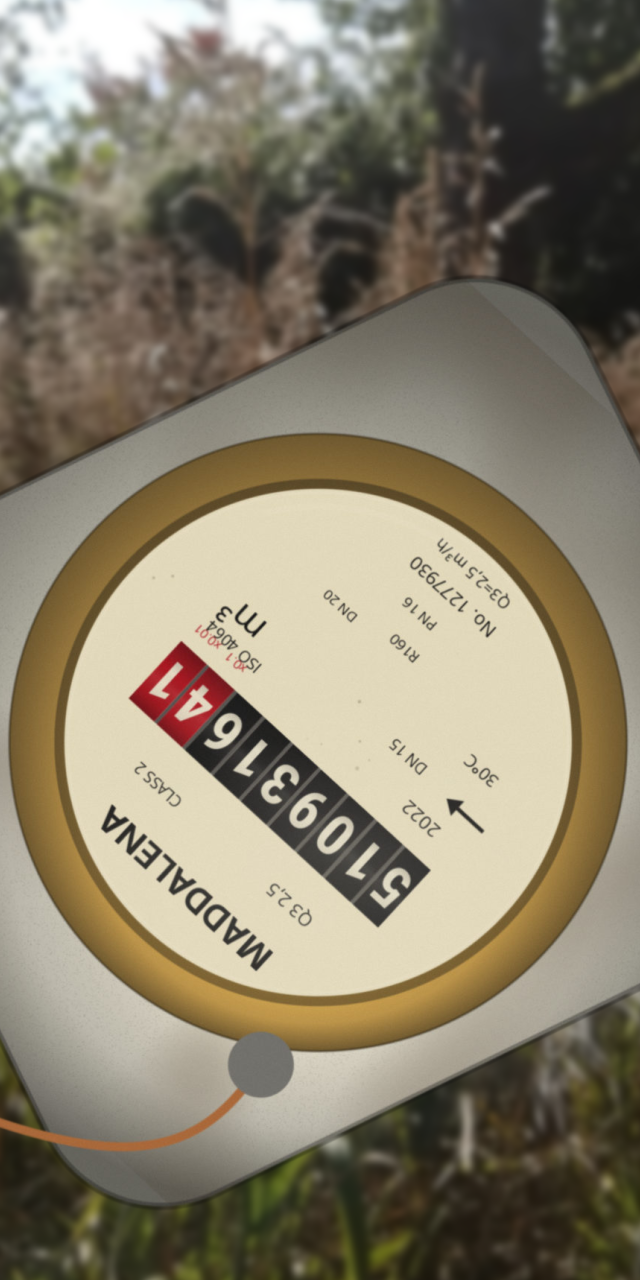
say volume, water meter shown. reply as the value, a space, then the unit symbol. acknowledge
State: 5109316.41 m³
